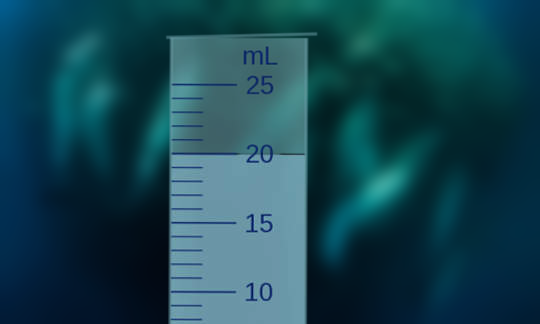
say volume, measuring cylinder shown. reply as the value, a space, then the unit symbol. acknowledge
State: 20 mL
